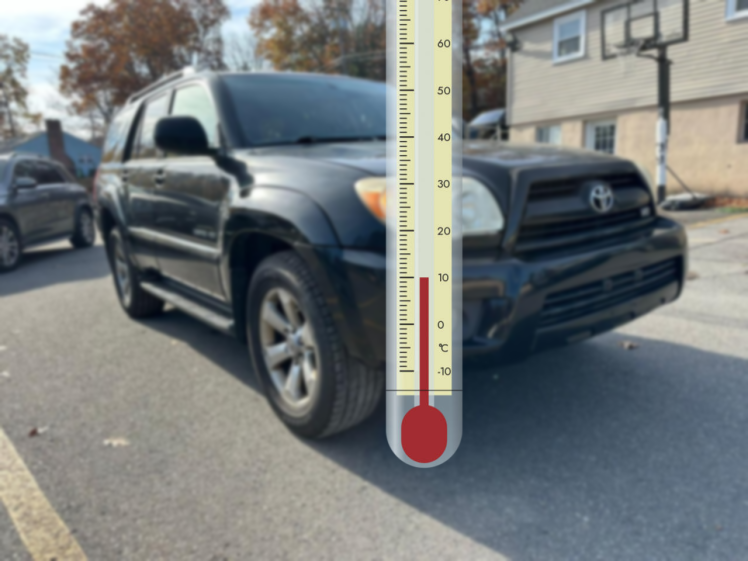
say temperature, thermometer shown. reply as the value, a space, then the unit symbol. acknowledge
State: 10 °C
